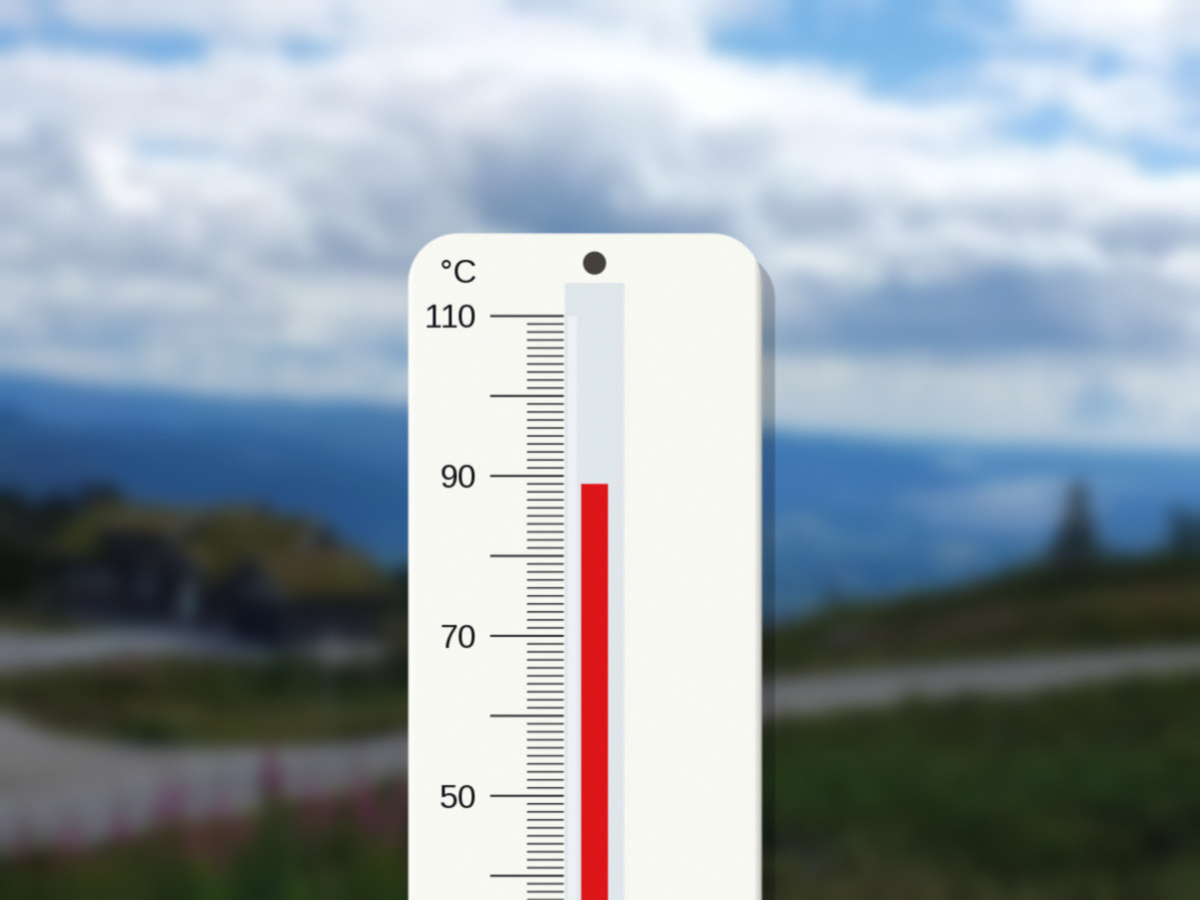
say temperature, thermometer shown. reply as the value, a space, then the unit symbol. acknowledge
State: 89 °C
